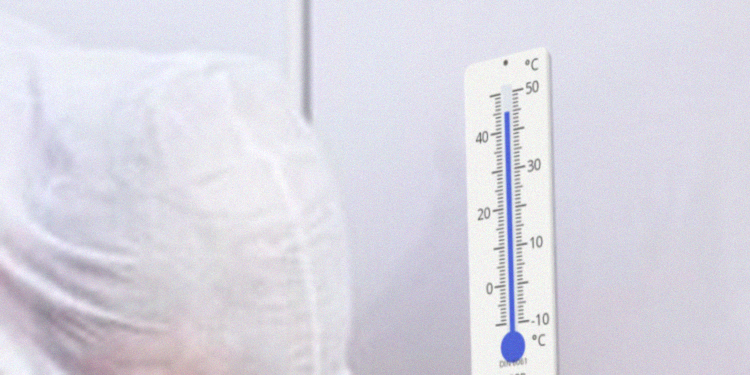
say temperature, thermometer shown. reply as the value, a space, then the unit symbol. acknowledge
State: 45 °C
